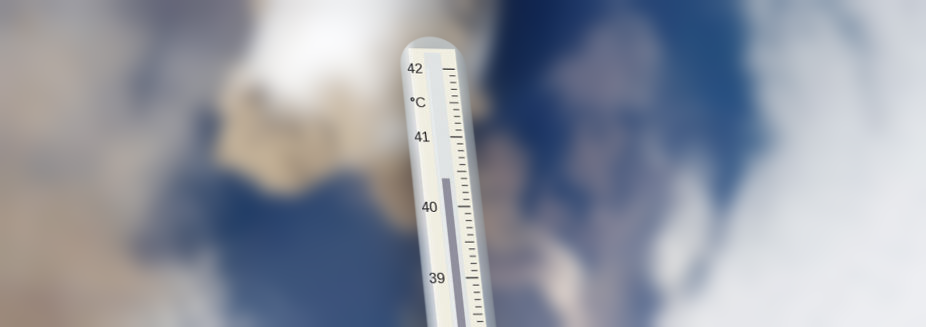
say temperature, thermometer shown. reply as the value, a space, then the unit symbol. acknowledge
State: 40.4 °C
